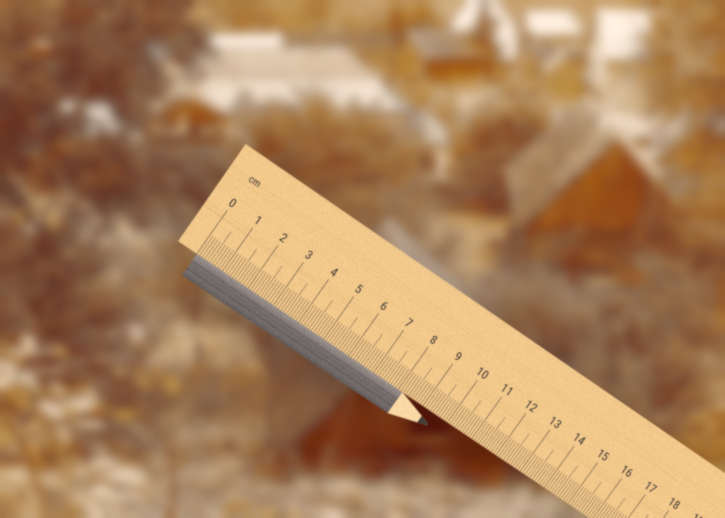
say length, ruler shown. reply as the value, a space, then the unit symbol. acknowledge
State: 9.5 cm
